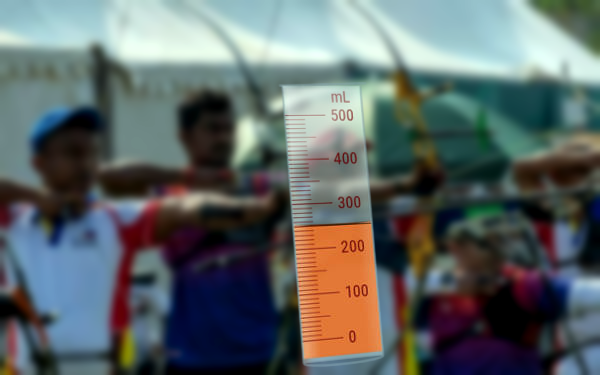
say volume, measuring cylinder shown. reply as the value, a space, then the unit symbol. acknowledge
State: 250 mL
